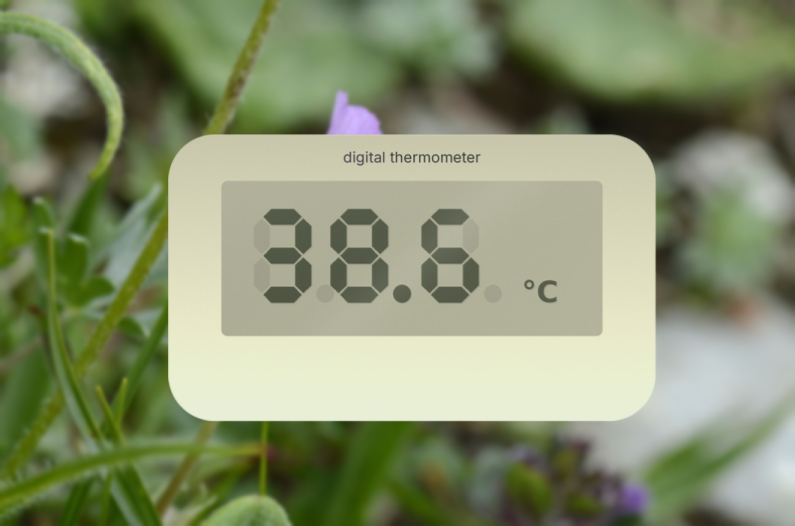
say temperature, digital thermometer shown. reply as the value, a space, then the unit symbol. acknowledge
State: 38.6 °C
